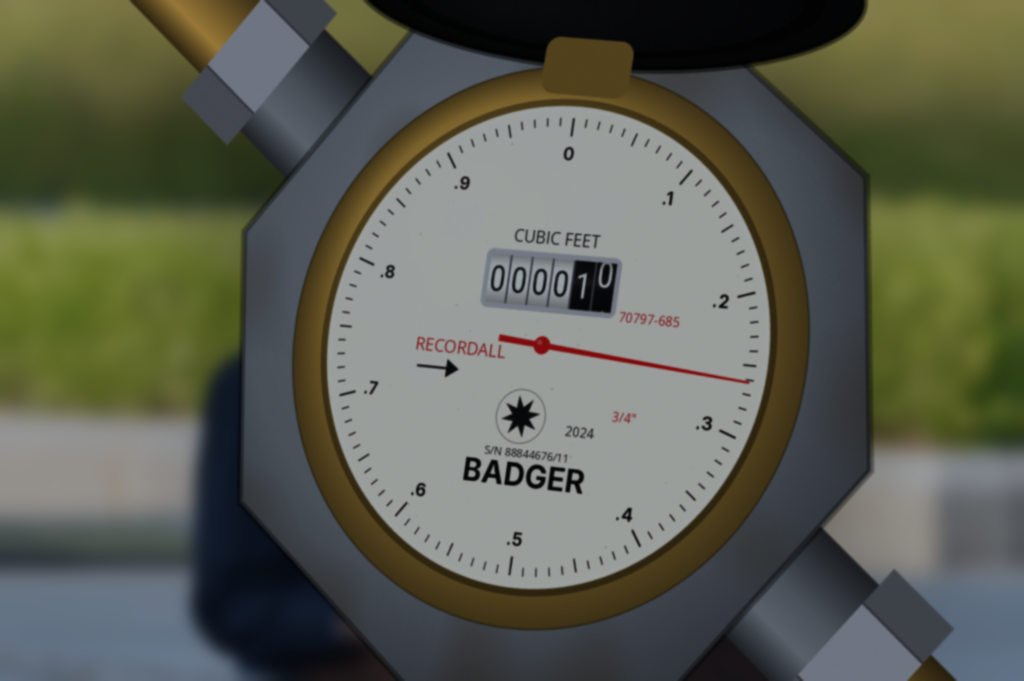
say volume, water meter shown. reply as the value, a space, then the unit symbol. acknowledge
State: 10.26 ft³
